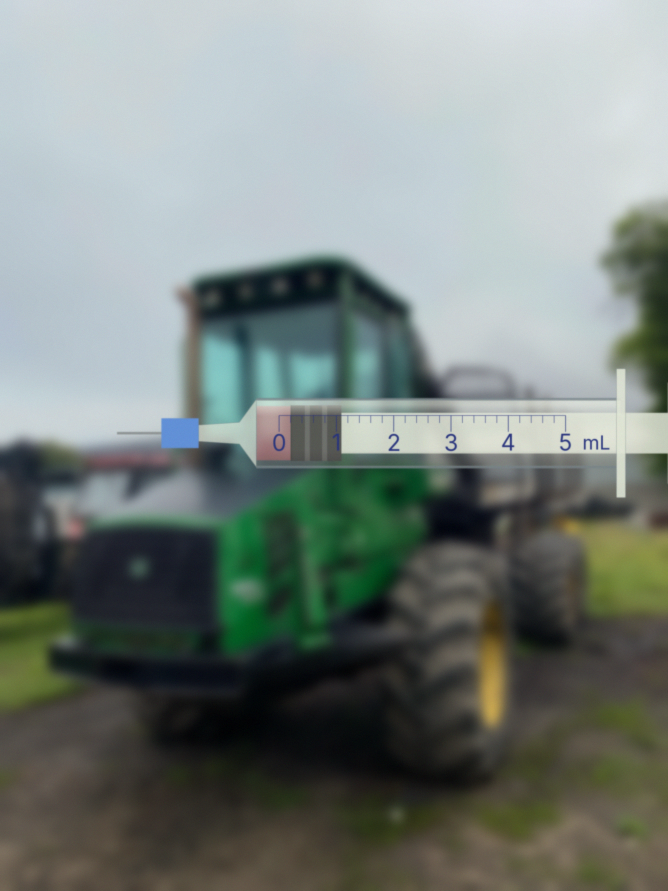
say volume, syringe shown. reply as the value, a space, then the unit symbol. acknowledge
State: 0.2 mL
